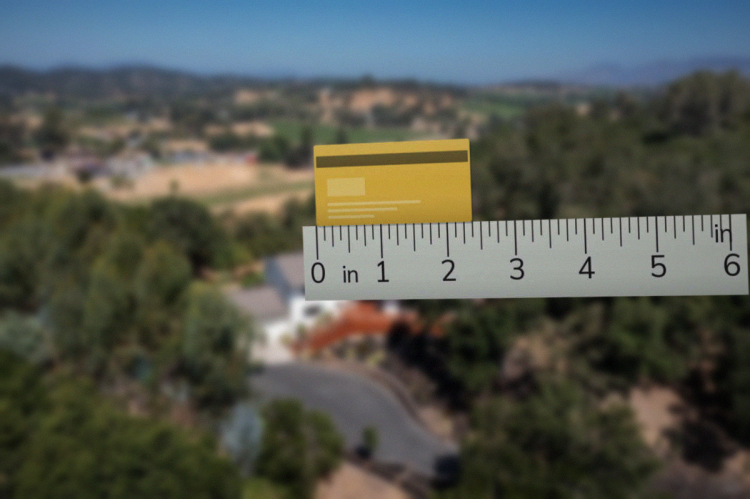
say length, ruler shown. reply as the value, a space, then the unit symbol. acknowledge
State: 2.375 in
